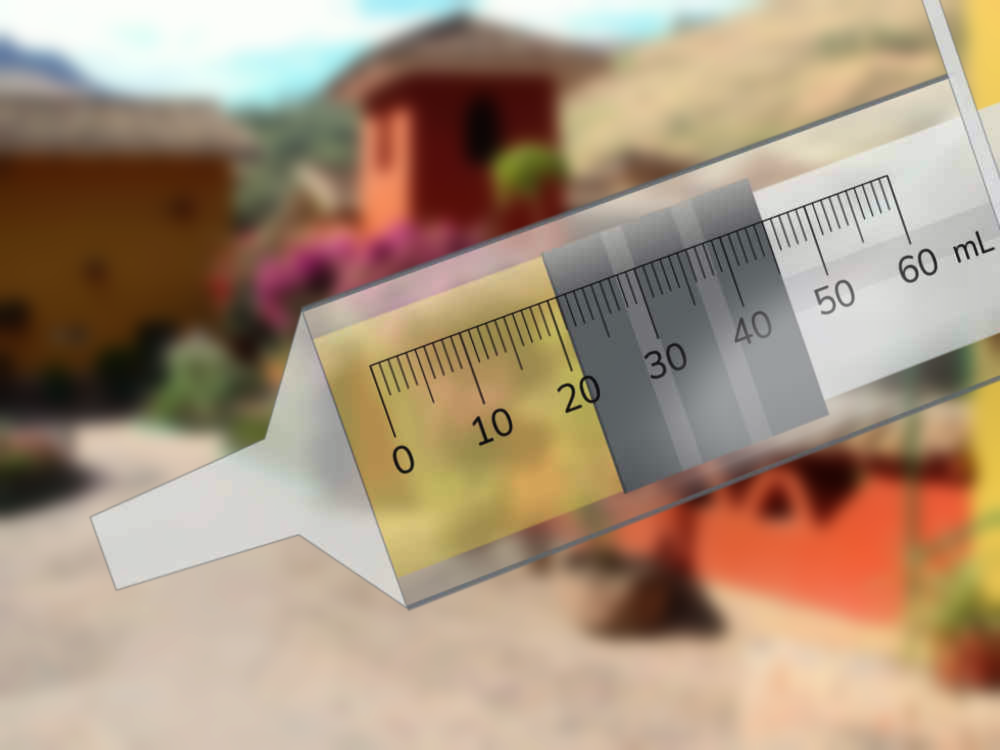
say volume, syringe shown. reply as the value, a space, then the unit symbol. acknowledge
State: 21 mL
